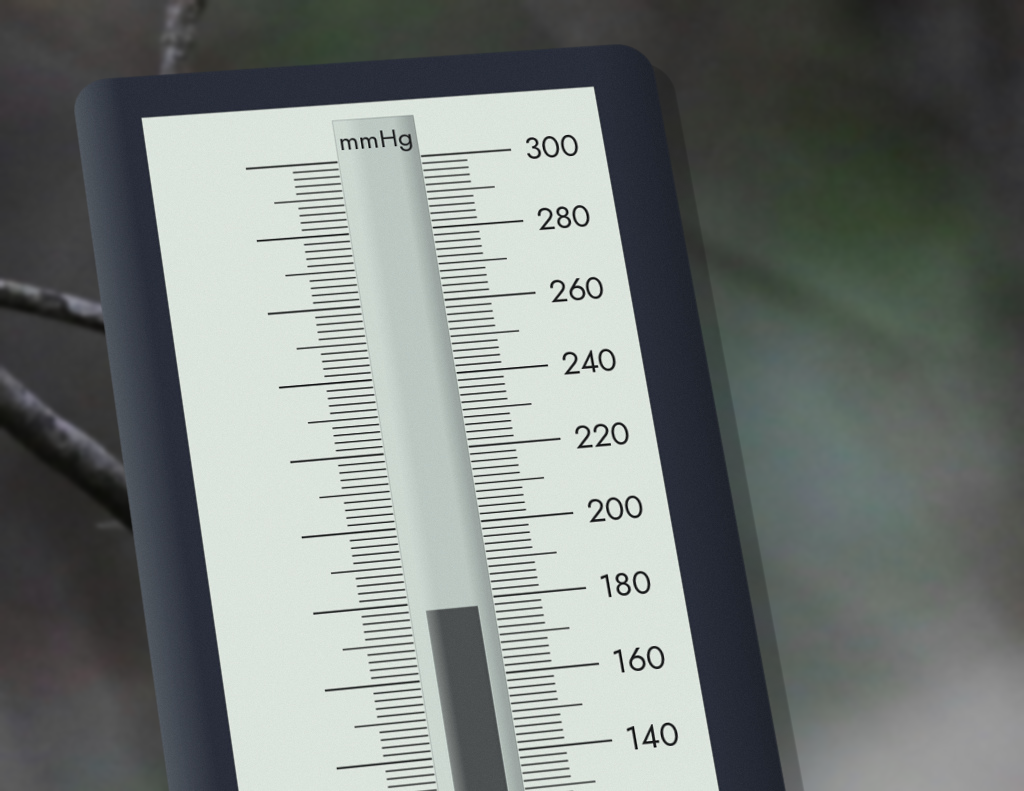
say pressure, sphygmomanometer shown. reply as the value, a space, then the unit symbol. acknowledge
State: 178 mmHg
